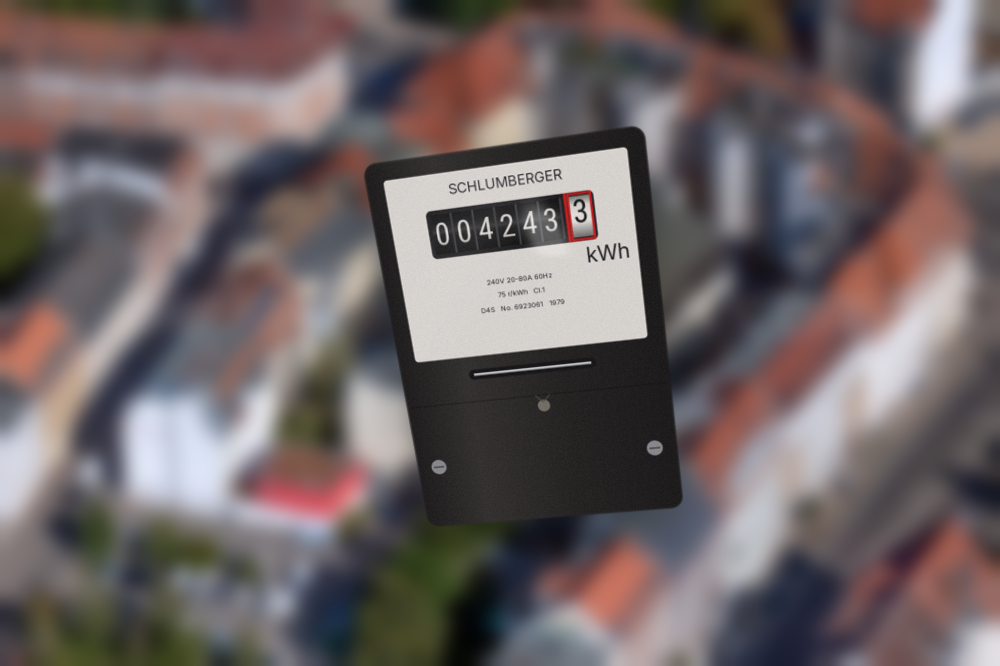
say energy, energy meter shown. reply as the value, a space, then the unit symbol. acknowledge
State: 4243.3 kWh
